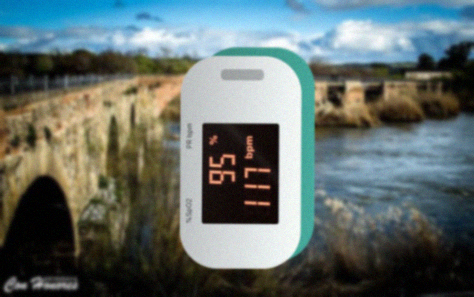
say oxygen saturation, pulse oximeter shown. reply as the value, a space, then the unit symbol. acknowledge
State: 95 %
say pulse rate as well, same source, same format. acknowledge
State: 117 bpm
